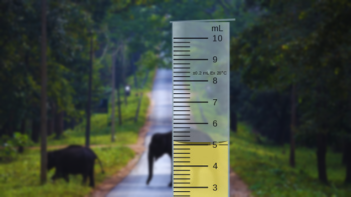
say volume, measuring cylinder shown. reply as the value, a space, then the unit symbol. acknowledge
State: 5 mL
